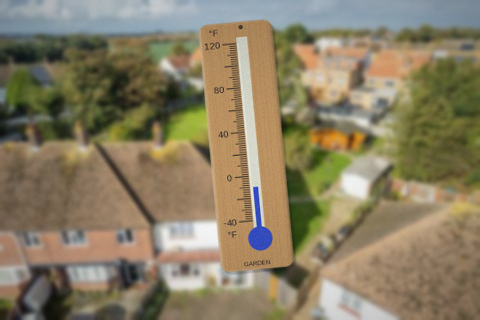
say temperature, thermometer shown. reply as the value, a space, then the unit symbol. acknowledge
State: -10 °F
